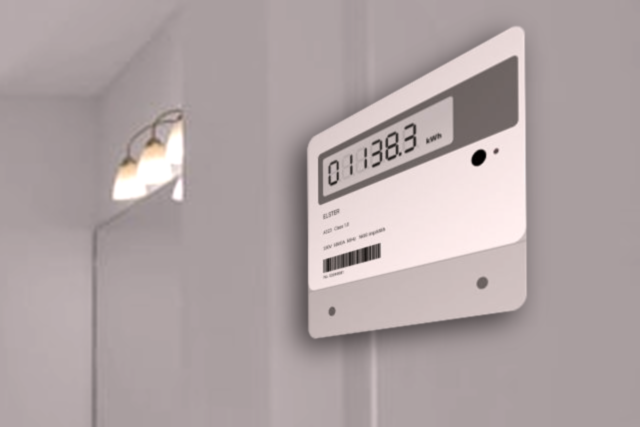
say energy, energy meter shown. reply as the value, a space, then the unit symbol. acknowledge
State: 1138.3 kWh
